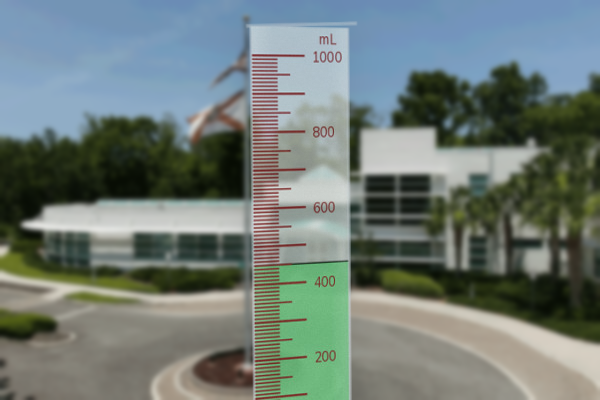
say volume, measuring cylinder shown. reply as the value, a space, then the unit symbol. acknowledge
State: 450 mL
